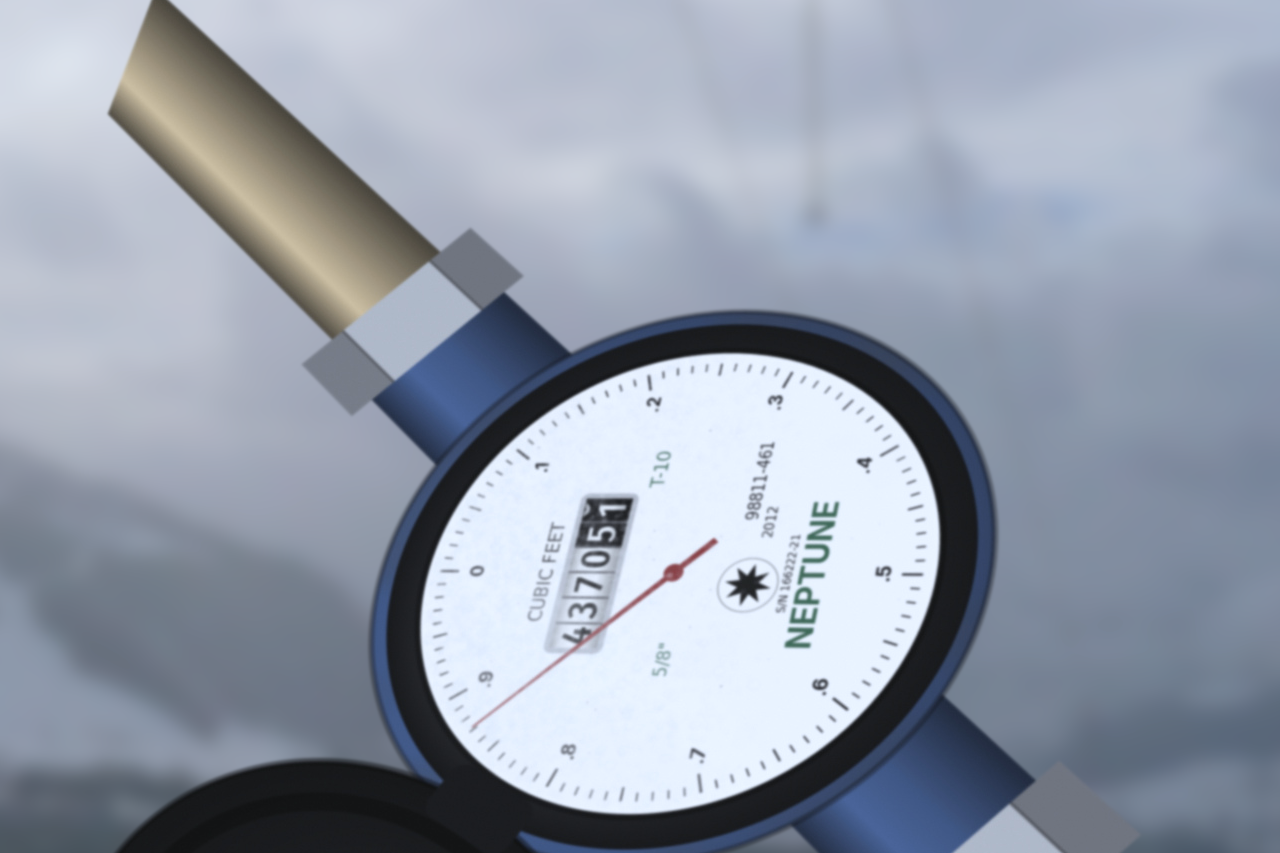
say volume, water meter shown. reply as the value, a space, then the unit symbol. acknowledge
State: 437050.87 ft³
